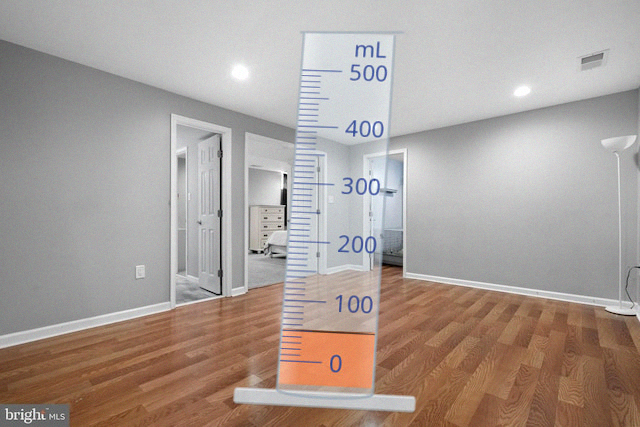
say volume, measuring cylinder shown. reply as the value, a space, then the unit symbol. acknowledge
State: 50 mL
